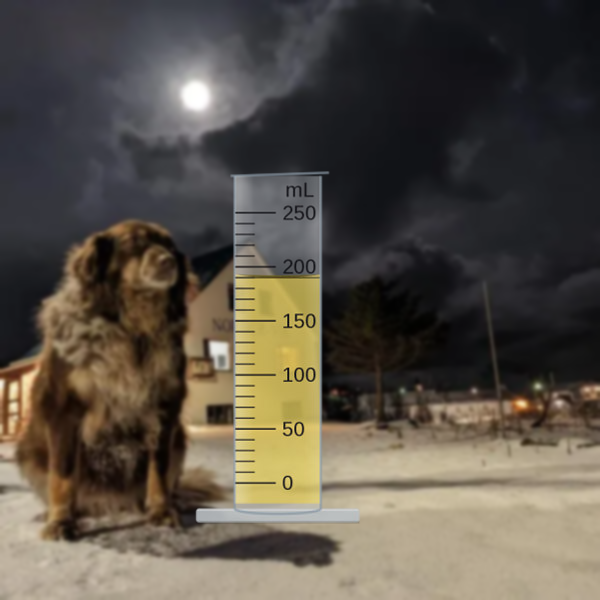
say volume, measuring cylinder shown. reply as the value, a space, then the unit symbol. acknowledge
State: 190 mL
